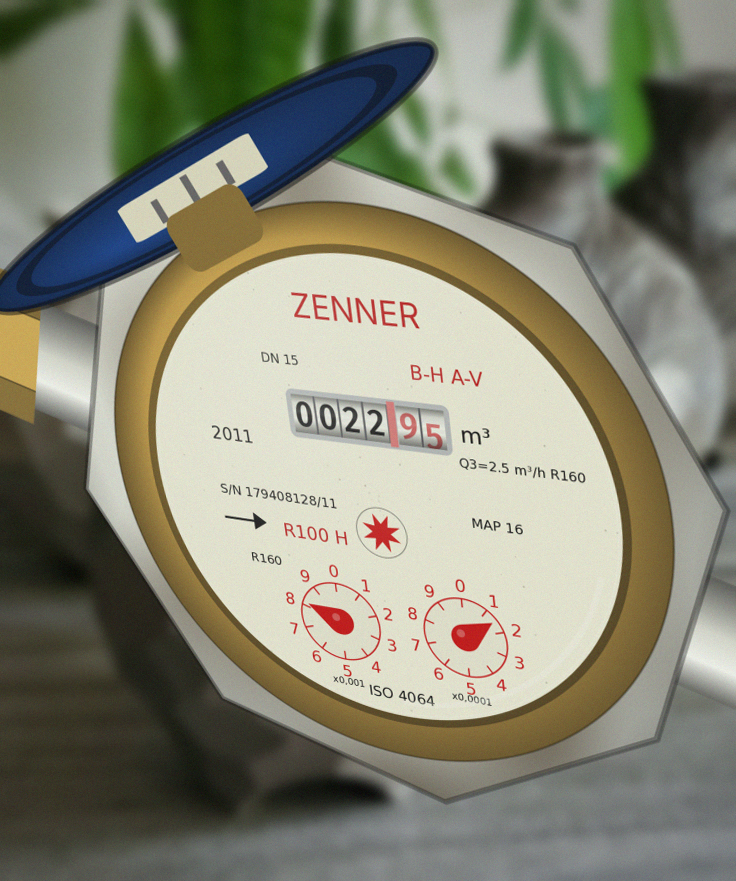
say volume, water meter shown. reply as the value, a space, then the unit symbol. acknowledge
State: 22.9481 m³
